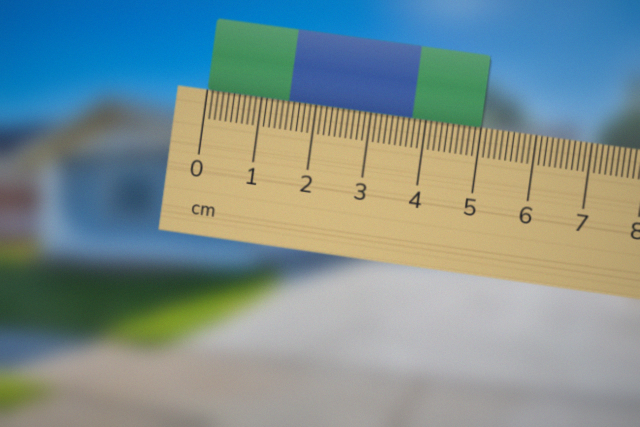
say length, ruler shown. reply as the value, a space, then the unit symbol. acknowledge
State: 5 cm
